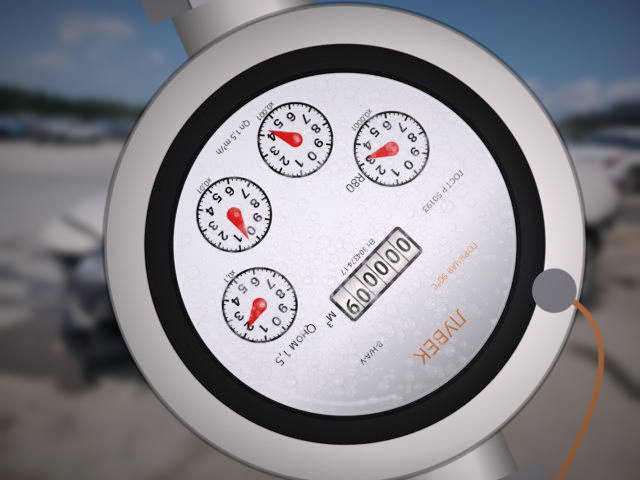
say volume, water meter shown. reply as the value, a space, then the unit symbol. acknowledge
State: 9.2043 m³
